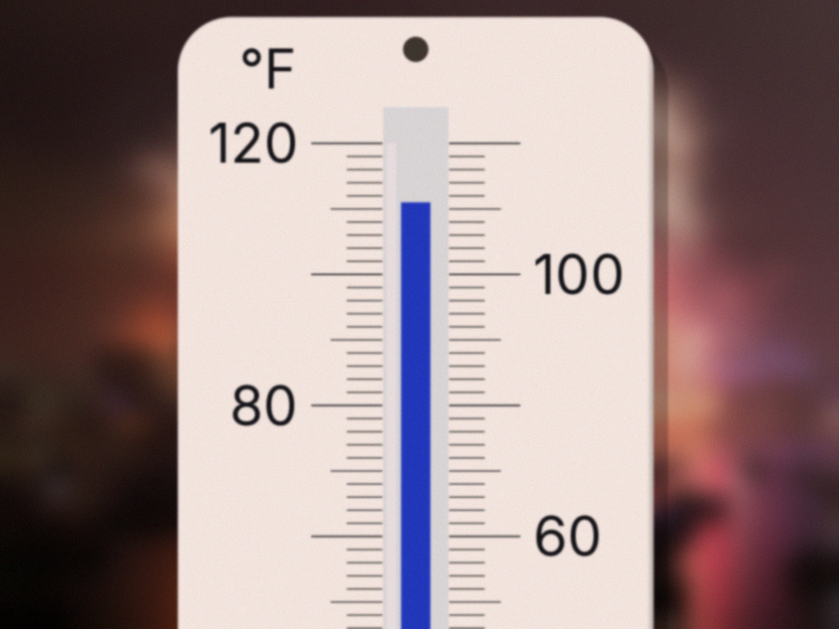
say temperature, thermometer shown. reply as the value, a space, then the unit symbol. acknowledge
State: 111 °F
